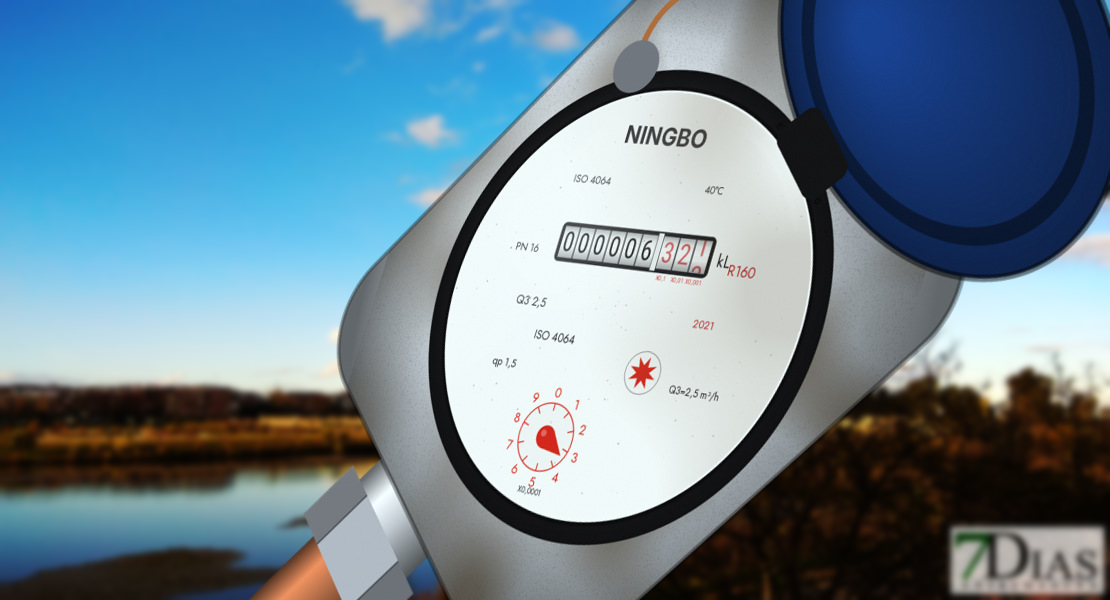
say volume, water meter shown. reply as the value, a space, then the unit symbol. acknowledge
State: 6.3213 kL
